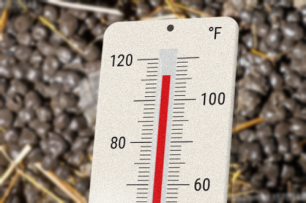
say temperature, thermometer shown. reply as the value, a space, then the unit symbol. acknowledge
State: 112 °F
